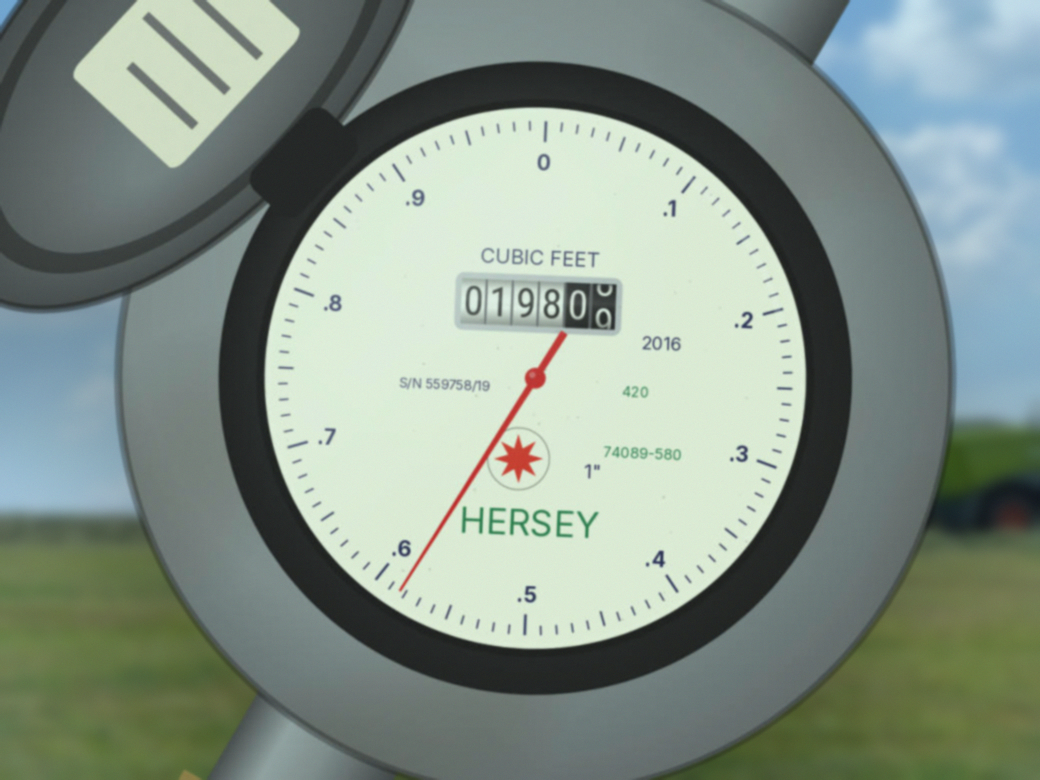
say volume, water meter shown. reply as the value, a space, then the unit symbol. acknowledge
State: 19808.58 ft³
